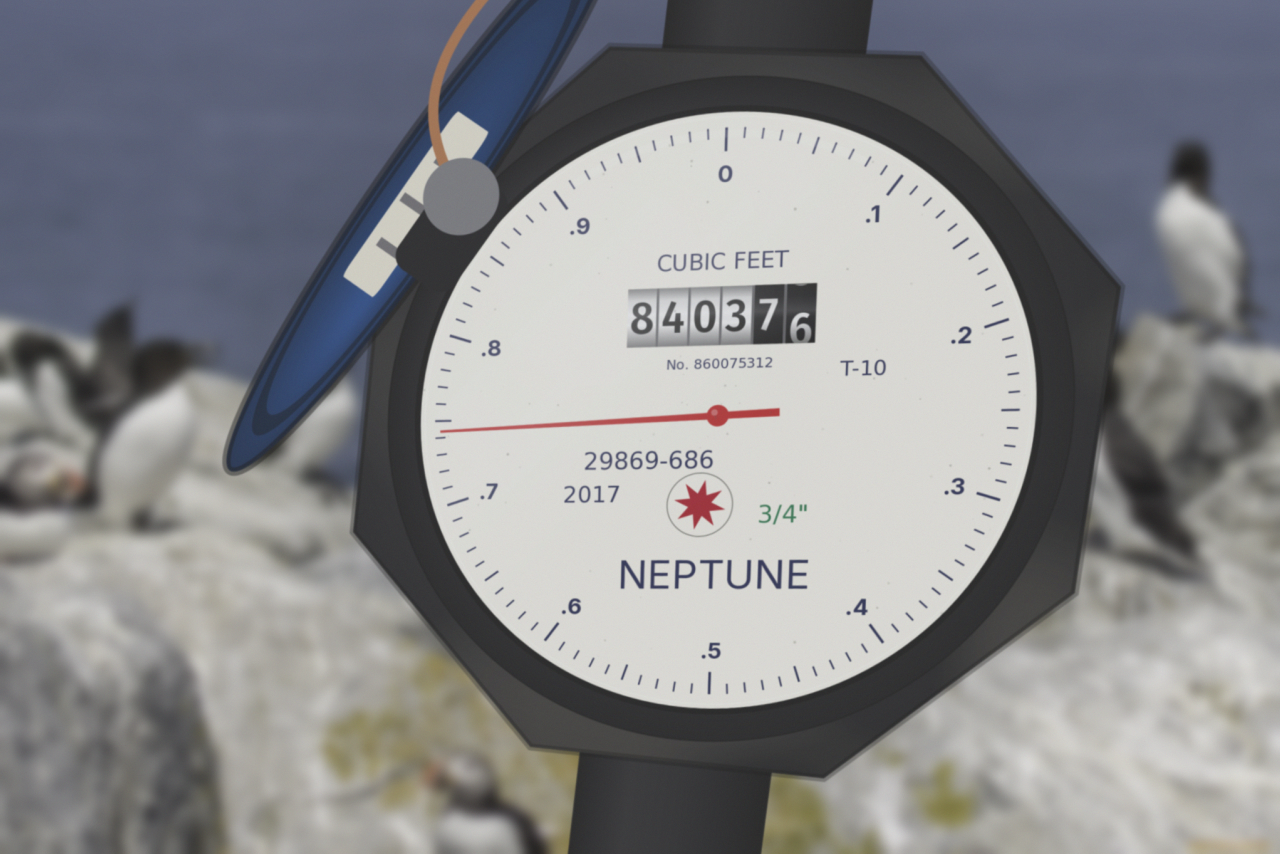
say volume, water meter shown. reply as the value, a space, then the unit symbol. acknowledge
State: 840375.74 ft³
